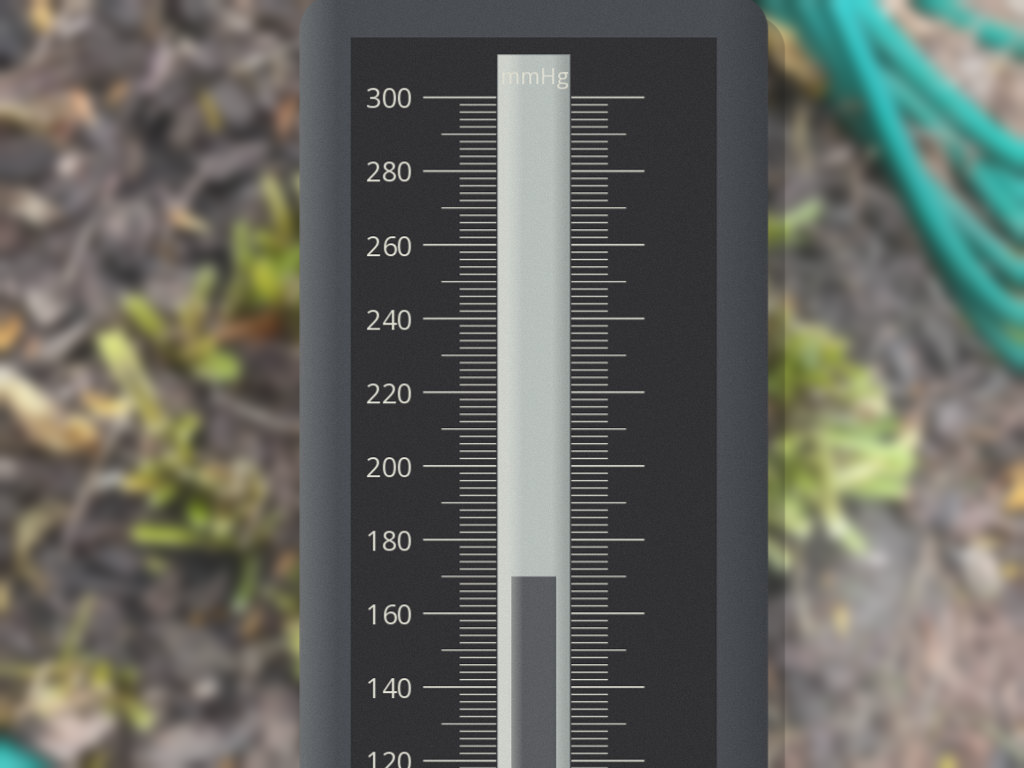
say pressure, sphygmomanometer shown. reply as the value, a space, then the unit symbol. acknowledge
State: 170 mmHg
